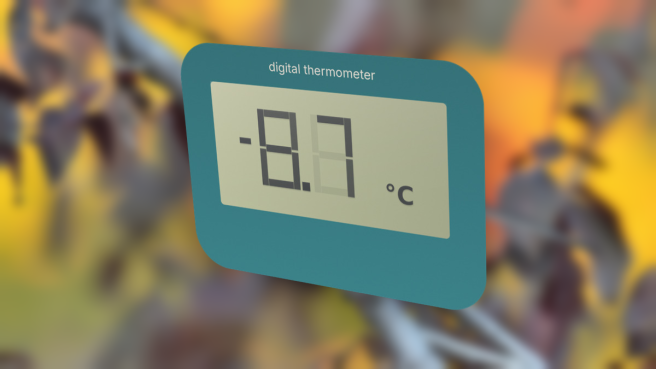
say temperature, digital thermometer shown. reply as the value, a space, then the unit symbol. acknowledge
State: -8.7 °C
